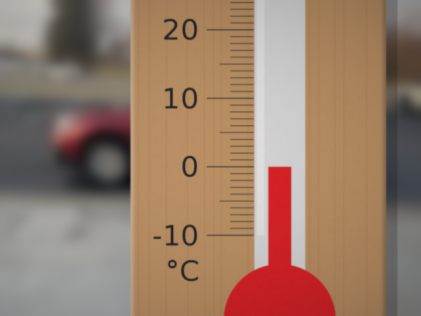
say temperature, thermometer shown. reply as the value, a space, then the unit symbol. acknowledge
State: 0 °C
